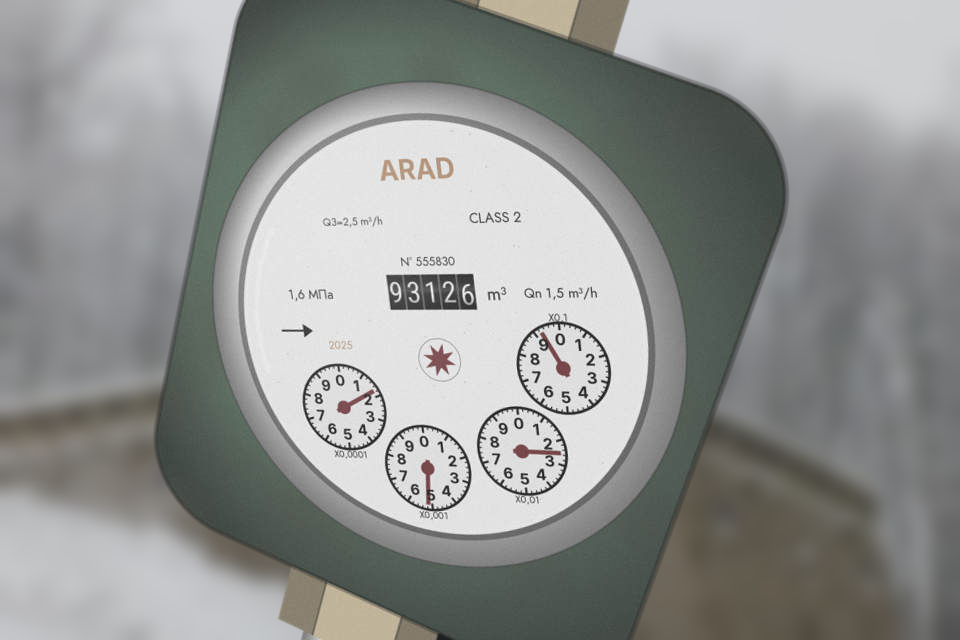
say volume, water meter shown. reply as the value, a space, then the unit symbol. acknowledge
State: 93125.9251 m³
